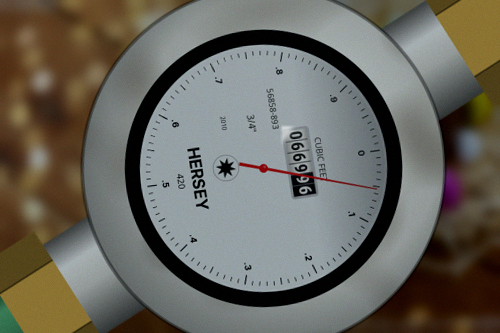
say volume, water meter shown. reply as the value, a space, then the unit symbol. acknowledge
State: 66996.05 ft³
